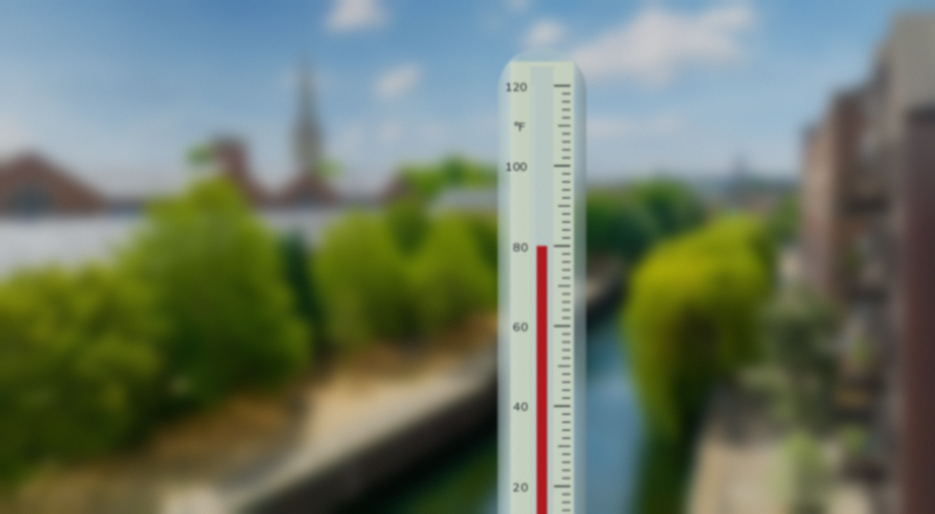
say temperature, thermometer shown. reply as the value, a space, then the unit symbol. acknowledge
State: 80 °F
